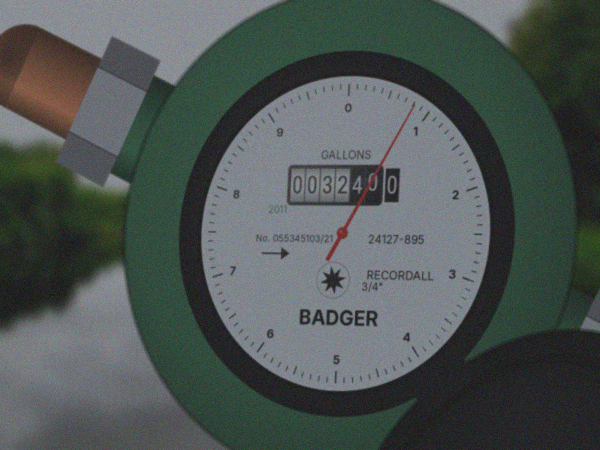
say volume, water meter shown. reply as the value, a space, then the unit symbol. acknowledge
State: 32400.8 gal
